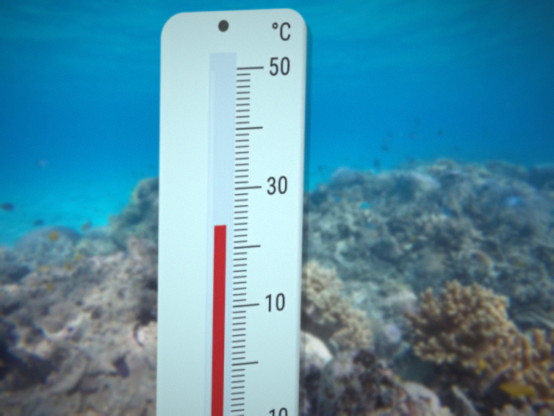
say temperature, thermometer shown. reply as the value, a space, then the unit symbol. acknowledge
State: 24 °C
